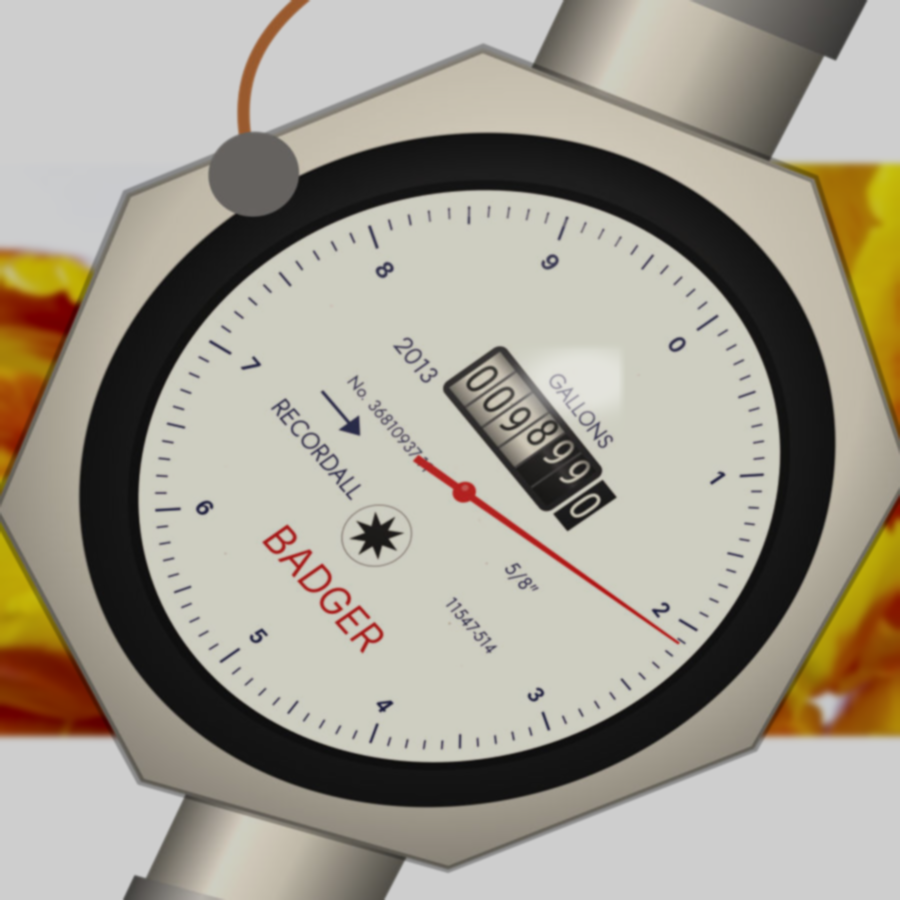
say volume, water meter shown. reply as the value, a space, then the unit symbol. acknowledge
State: 98992.1 gal
